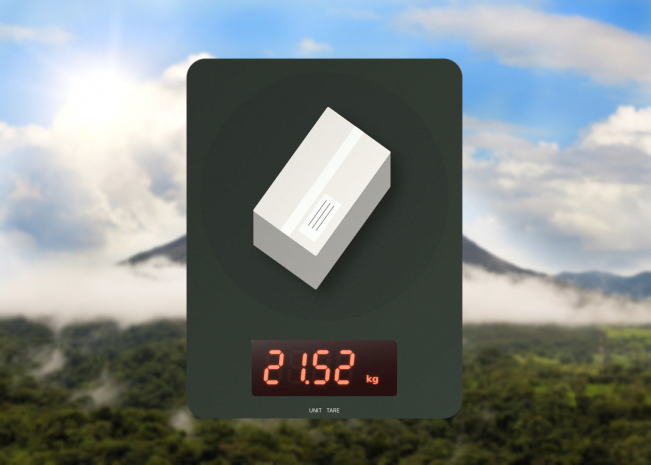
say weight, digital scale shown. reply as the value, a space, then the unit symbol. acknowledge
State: 21.52 kg
